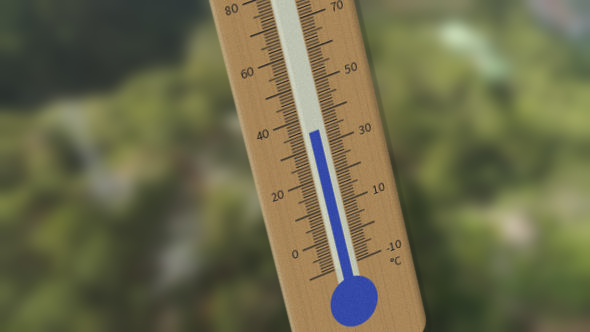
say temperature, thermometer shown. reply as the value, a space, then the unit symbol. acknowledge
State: 35 °C
